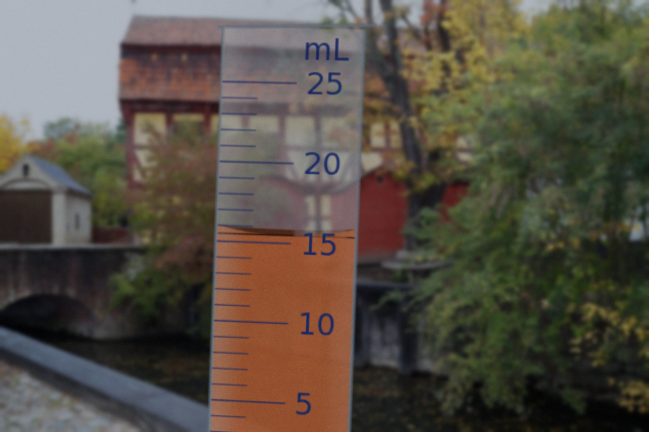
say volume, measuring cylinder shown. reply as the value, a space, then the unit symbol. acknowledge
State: 15.5 mL
